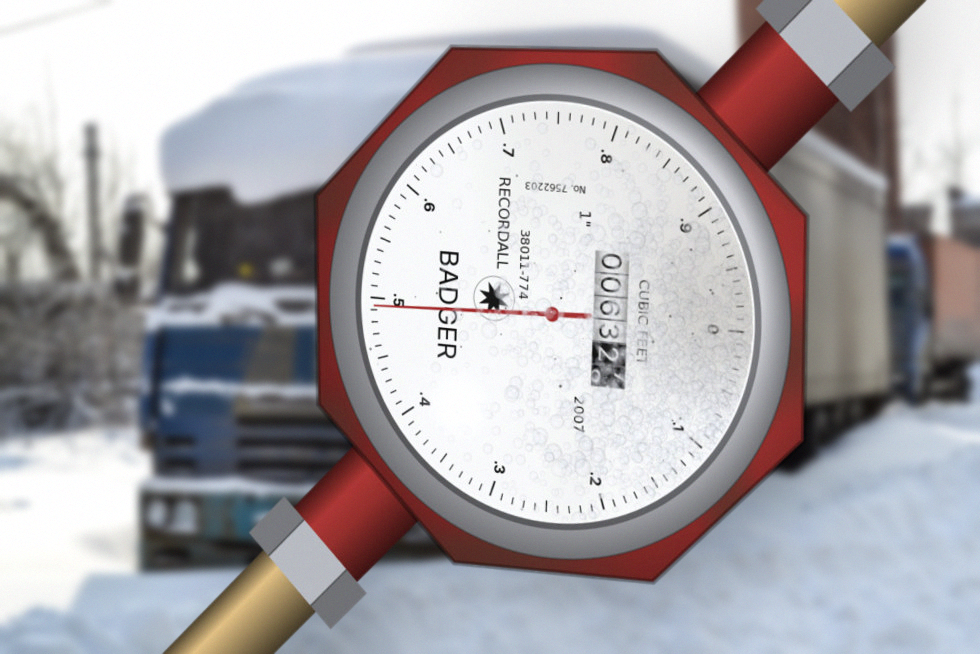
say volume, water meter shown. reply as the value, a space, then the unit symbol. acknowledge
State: 6327.49 ft³
